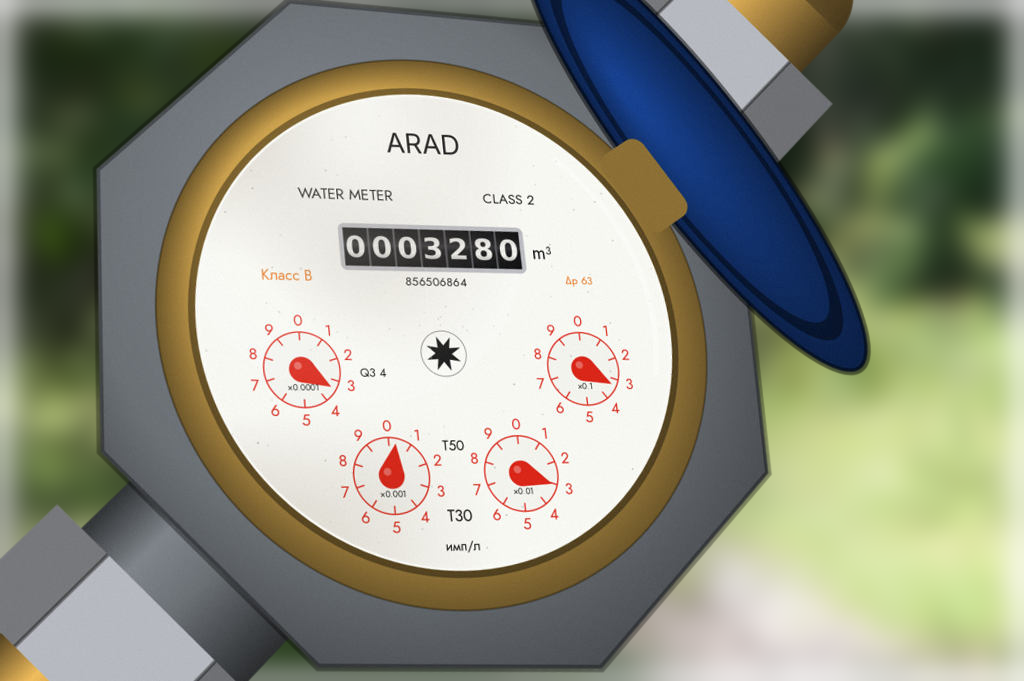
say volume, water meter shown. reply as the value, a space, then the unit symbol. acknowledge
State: 3280.3303 m³
